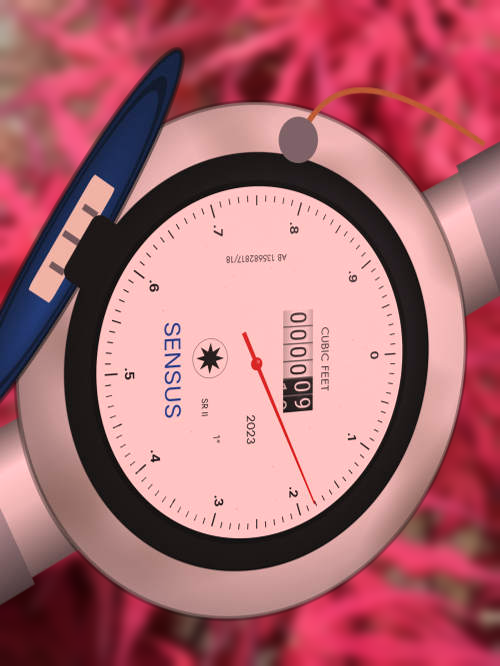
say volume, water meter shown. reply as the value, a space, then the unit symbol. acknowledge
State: 9.18 ft³
